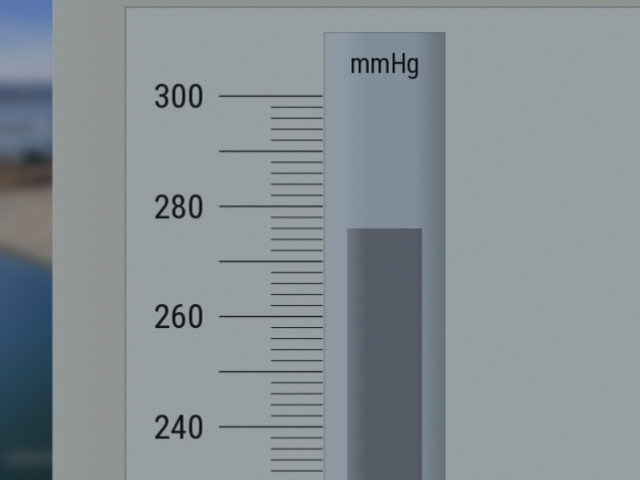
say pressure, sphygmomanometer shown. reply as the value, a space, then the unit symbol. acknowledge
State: 276 mmHg
